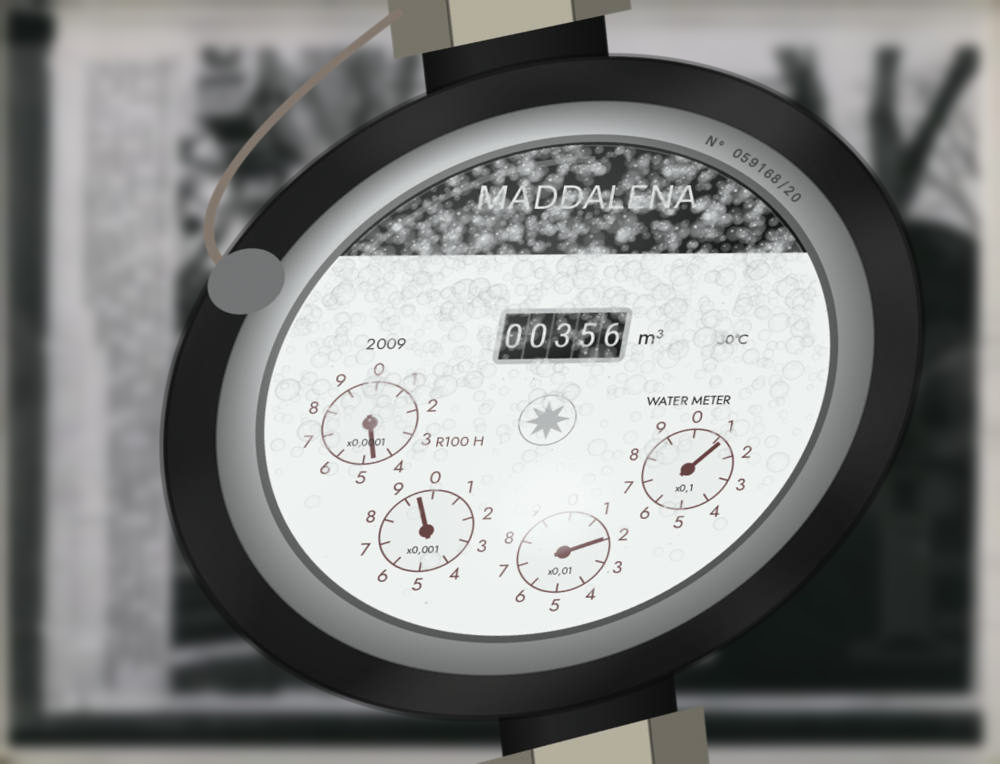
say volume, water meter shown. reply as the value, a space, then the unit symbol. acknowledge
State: 356.1194 m³
